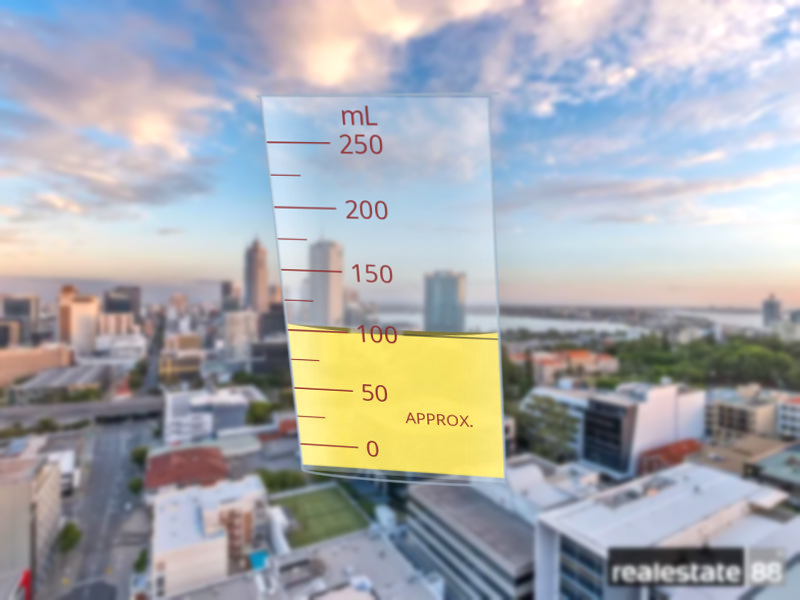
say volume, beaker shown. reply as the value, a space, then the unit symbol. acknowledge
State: 100 mL
